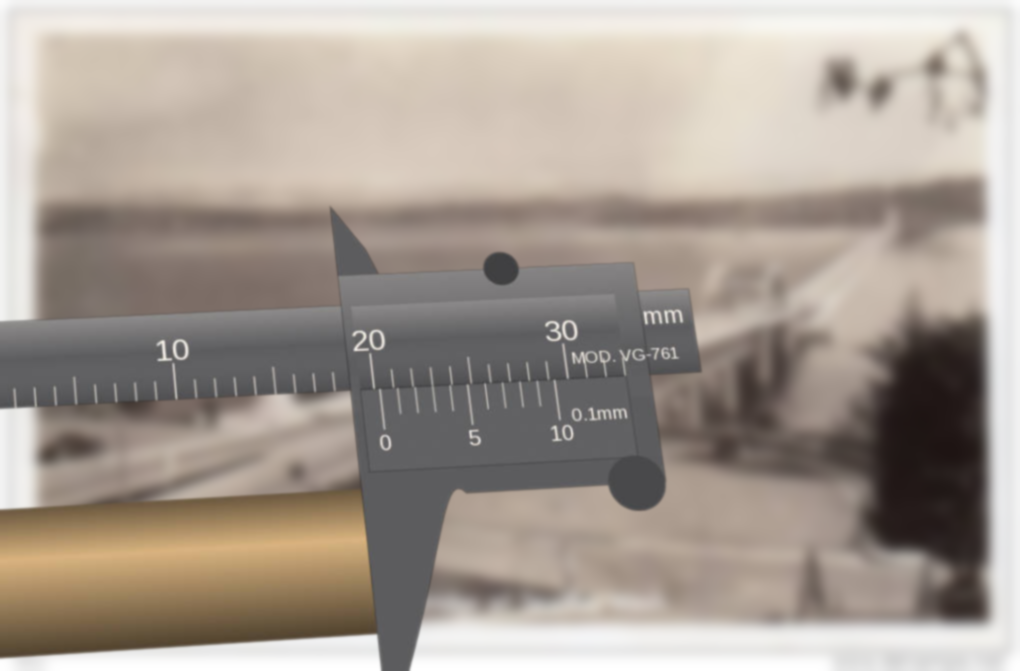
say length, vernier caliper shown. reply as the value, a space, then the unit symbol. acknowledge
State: 20.3 mm
